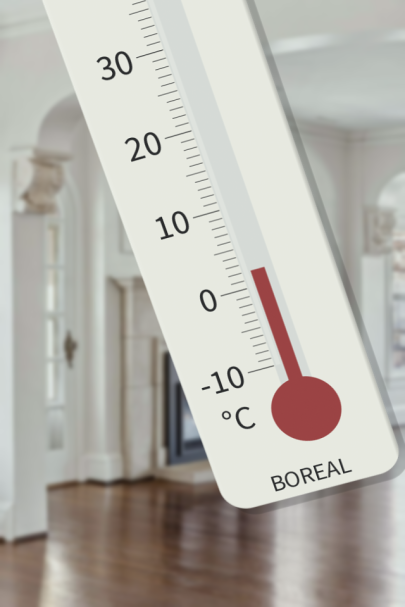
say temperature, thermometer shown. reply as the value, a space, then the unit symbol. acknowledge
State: 2 °C
